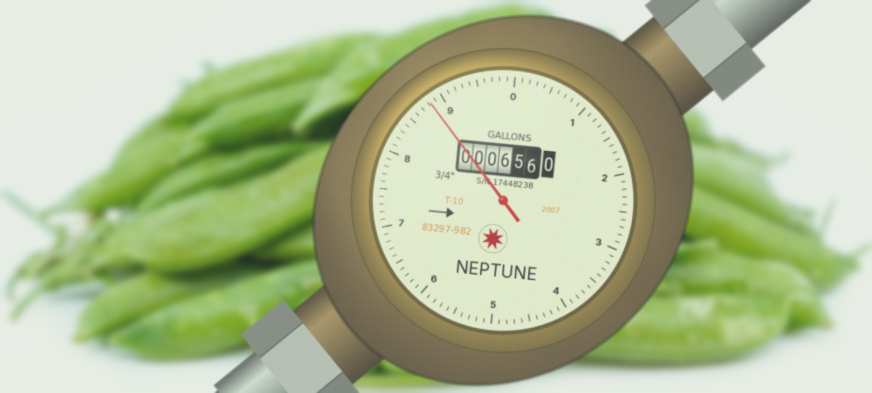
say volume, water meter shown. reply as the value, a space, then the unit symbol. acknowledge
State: 6558.8 gal
